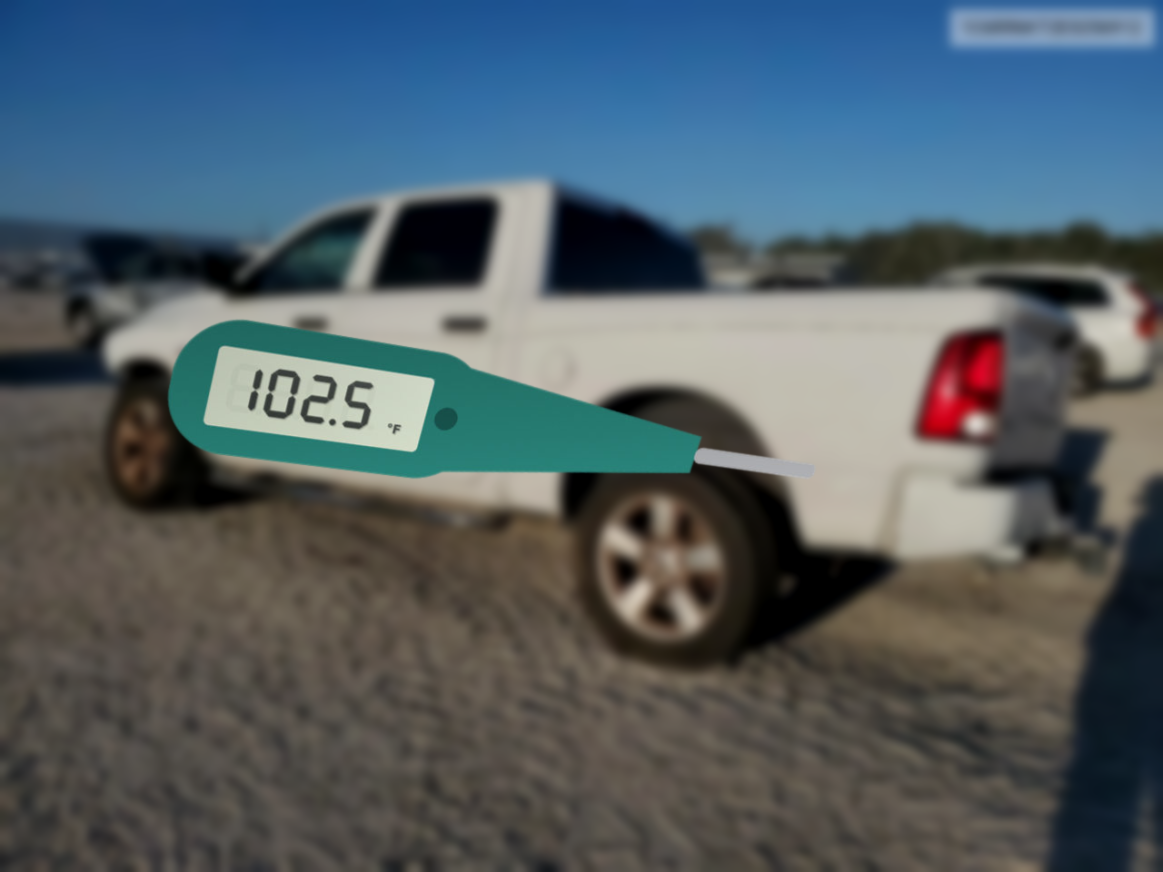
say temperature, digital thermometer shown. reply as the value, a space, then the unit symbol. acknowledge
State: 102.5 °F
